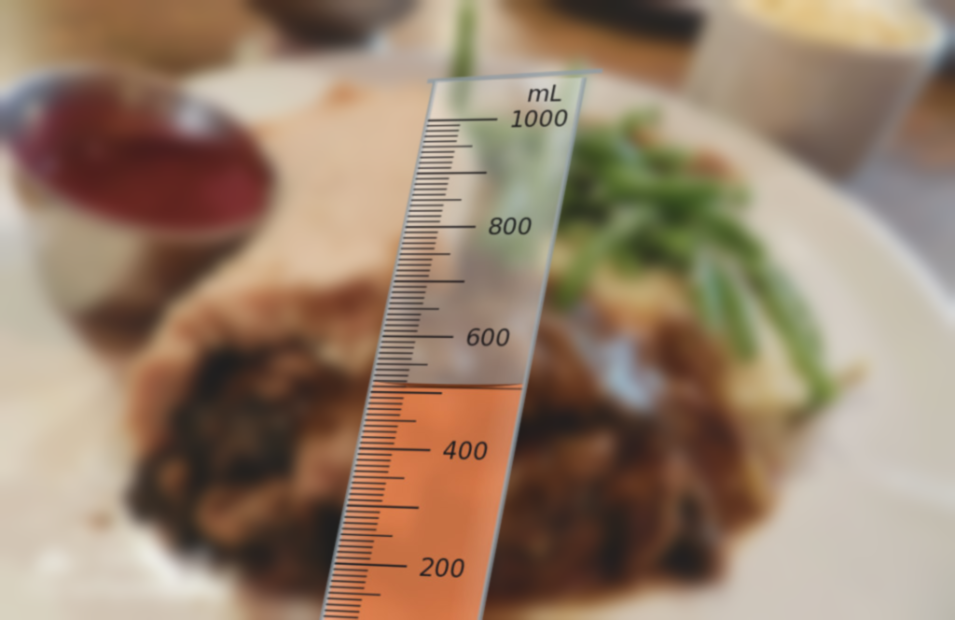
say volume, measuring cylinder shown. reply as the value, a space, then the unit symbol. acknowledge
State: 510 mL
